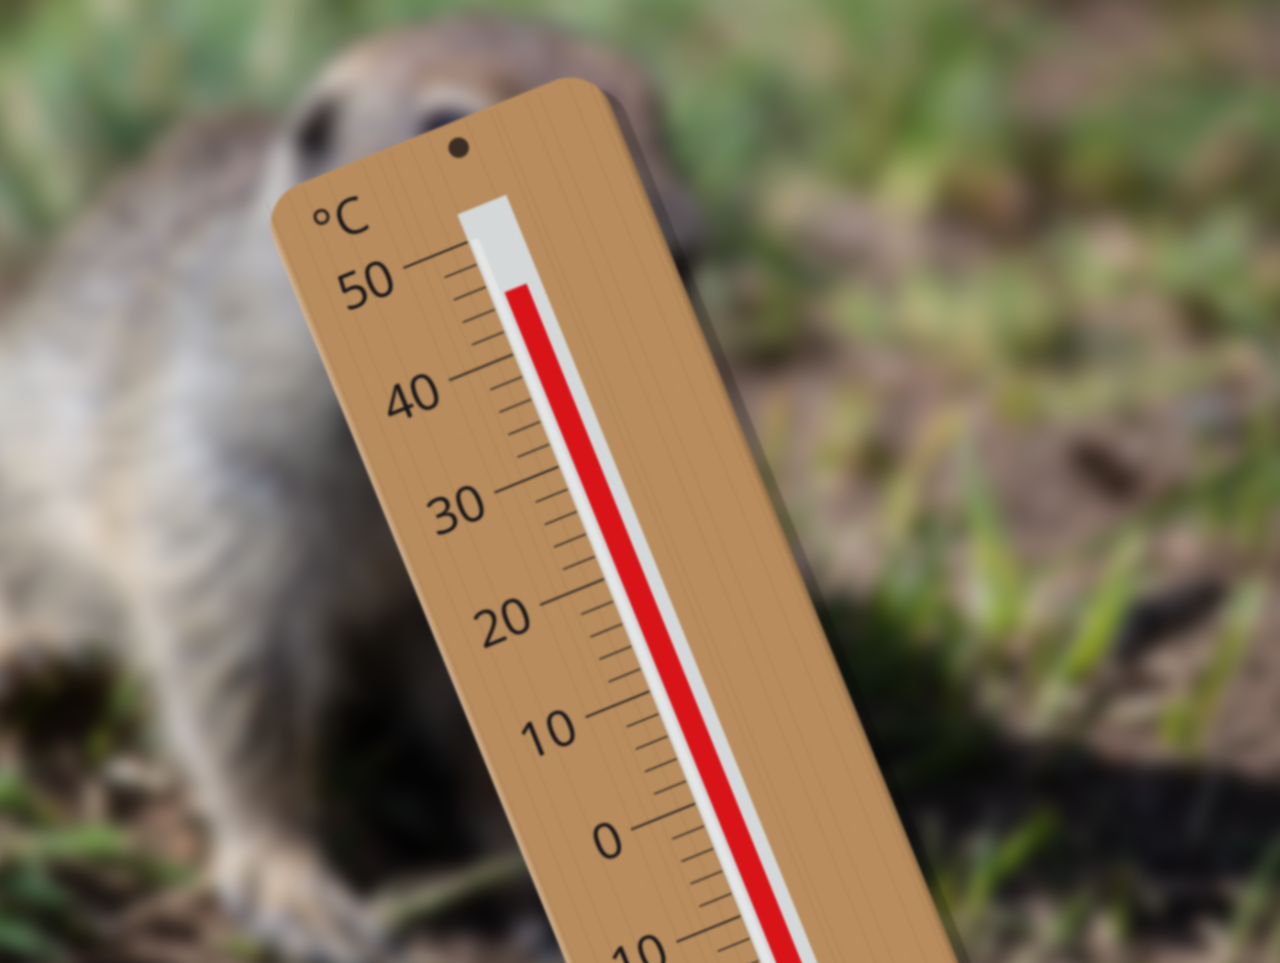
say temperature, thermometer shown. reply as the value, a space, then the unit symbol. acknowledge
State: 45 °C
